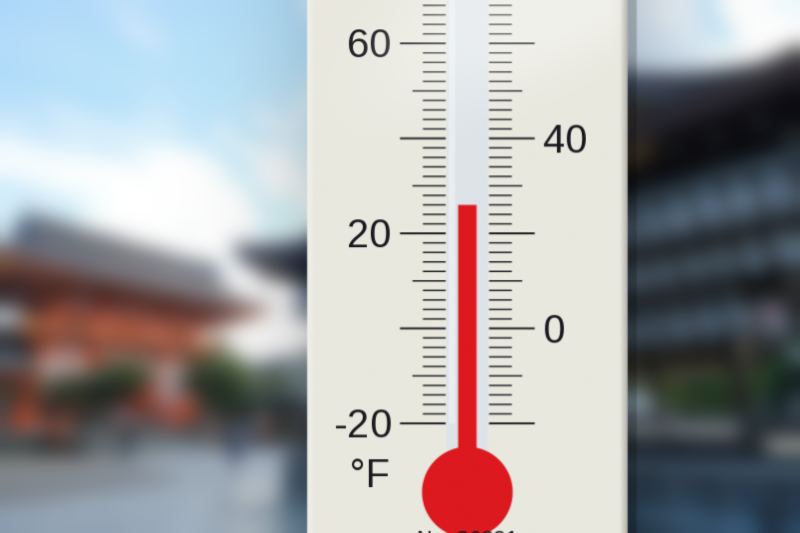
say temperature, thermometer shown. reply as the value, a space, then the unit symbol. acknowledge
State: 26 °F
